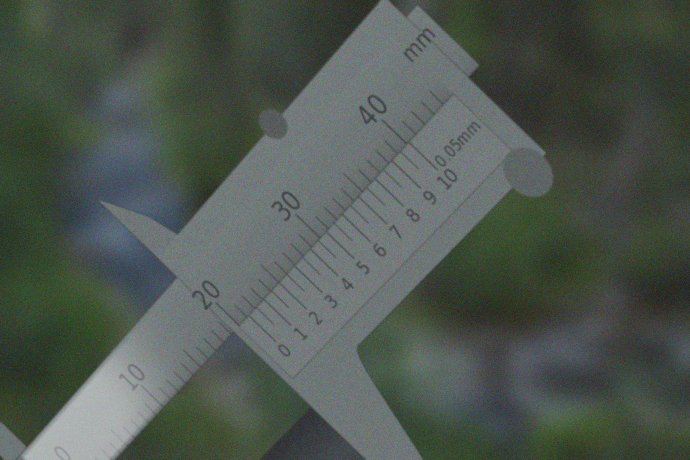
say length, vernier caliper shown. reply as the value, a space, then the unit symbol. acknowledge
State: 21.2 mm
